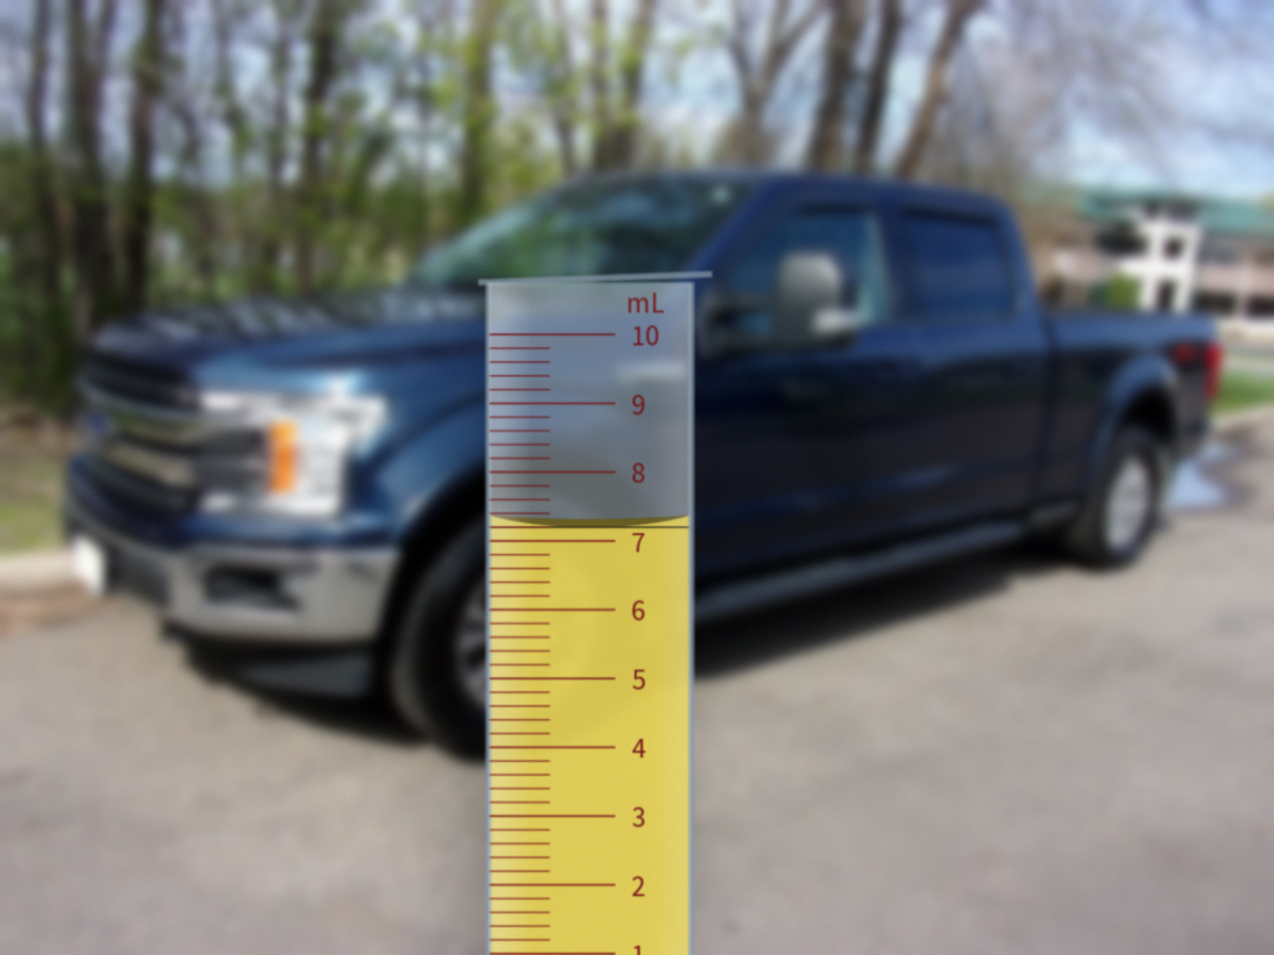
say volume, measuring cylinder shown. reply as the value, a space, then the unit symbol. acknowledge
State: 7.2 mL
